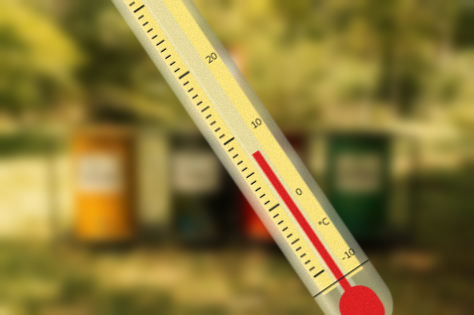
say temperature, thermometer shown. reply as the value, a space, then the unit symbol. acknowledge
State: 7 °C
